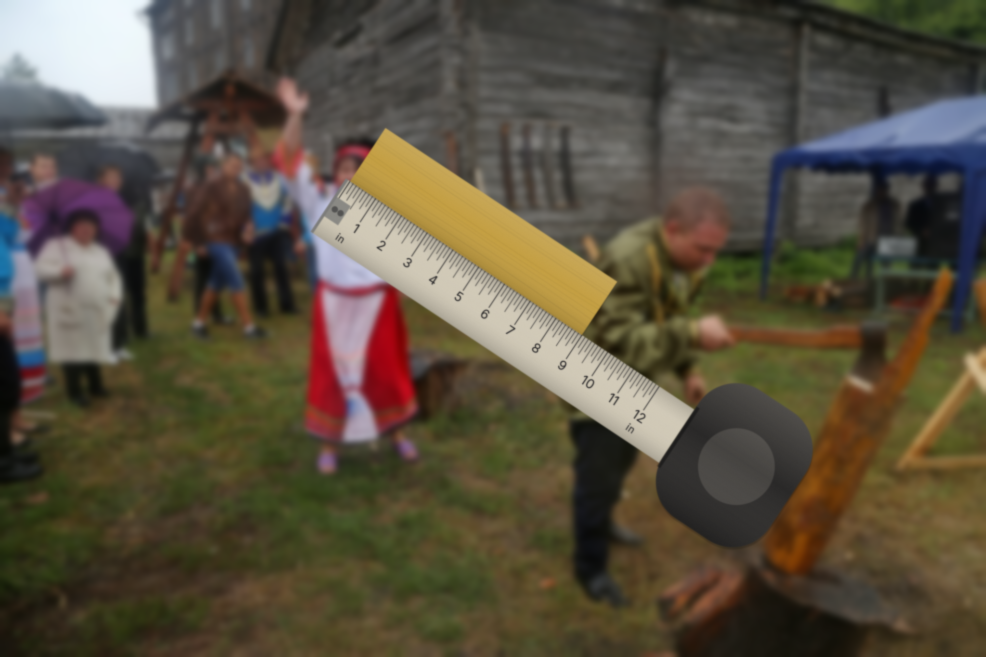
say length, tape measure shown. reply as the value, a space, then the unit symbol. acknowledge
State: 9 in
